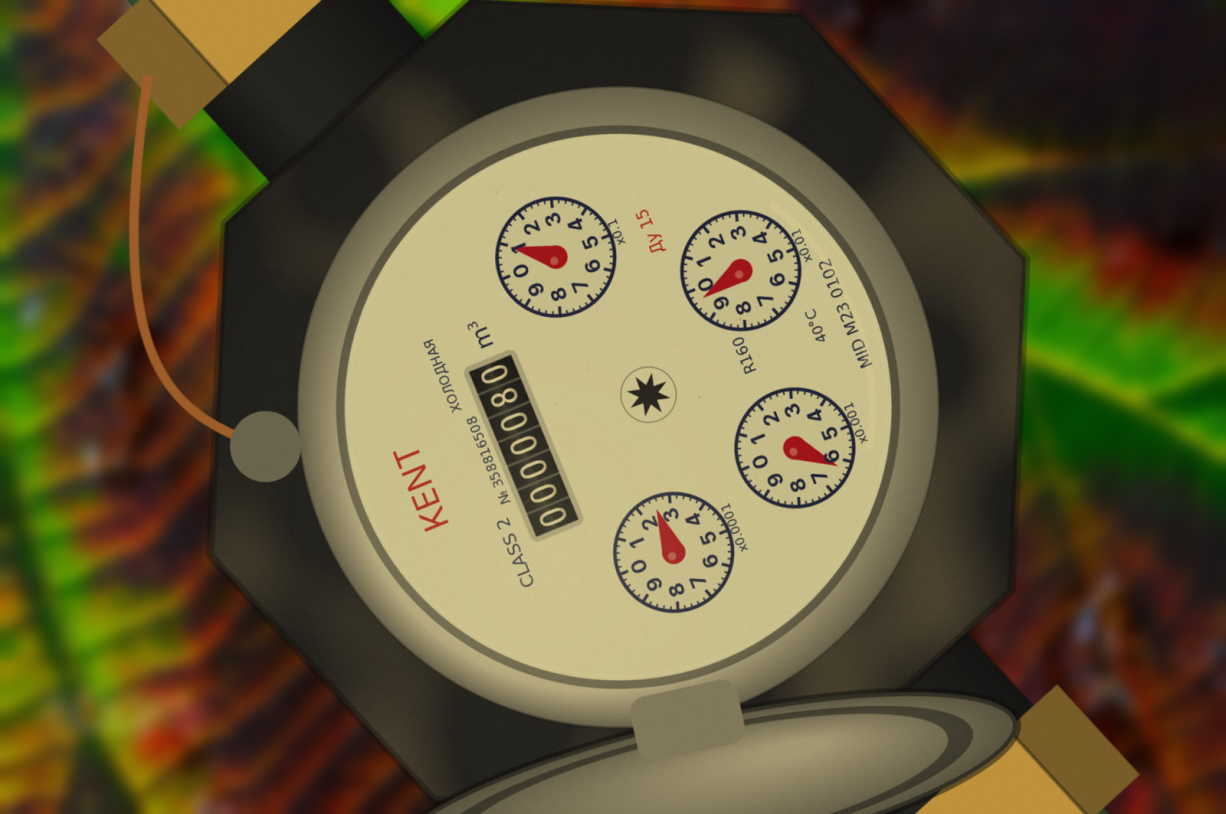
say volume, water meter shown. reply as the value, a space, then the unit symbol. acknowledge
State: 80.0962 m³
